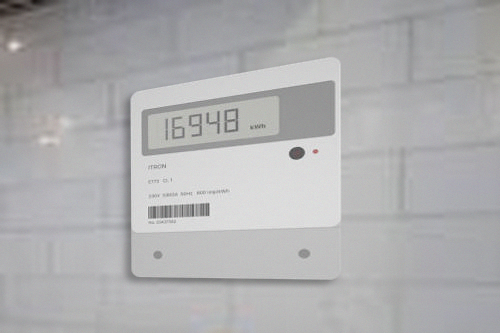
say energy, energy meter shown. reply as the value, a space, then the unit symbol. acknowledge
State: 16948 kWh
